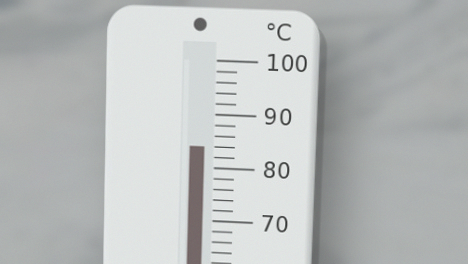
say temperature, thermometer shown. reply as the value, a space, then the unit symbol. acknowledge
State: 84 °C
